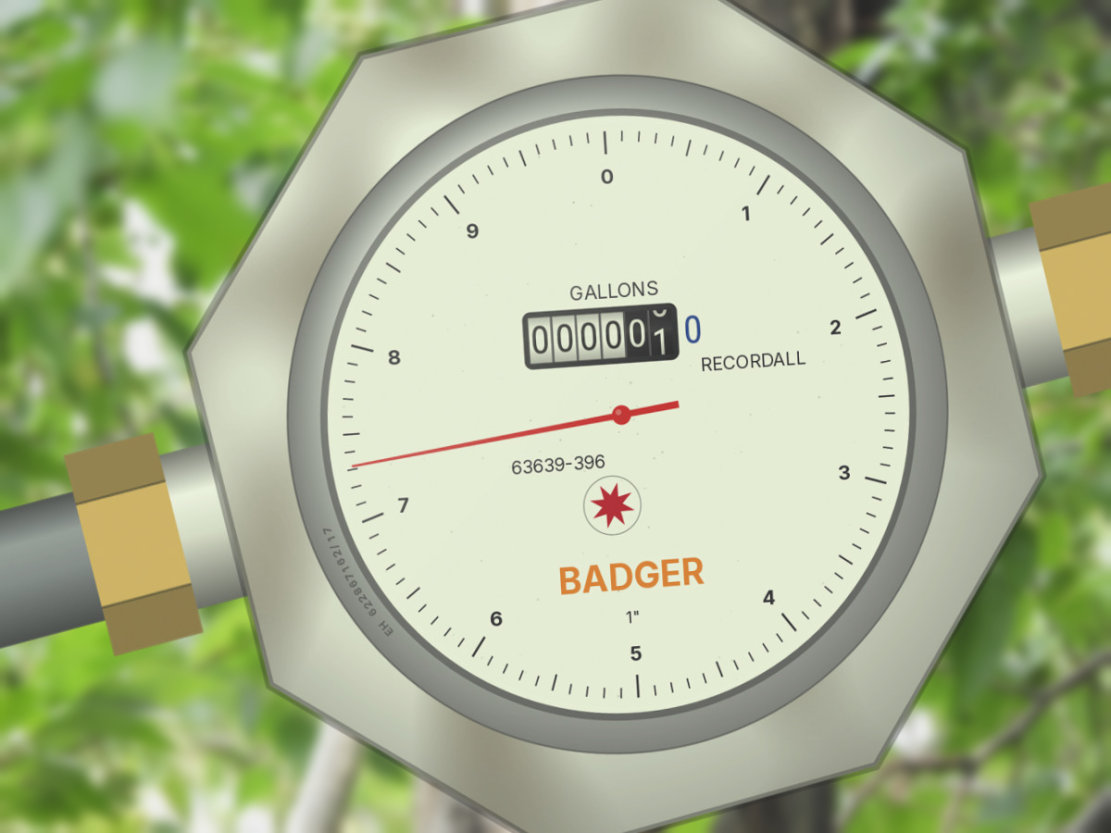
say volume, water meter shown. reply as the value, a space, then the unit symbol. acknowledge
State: 7.3 gal
